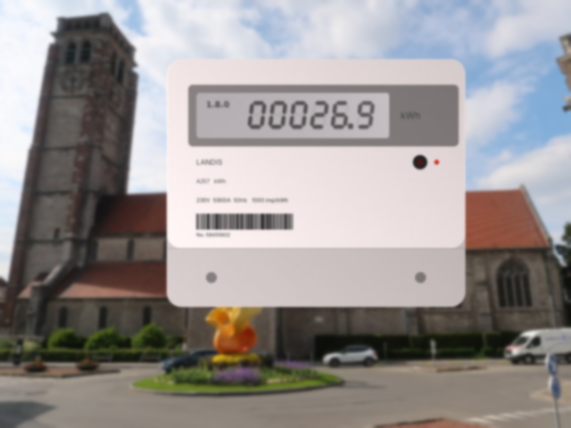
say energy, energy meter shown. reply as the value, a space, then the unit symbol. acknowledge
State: 26.9 kWh
